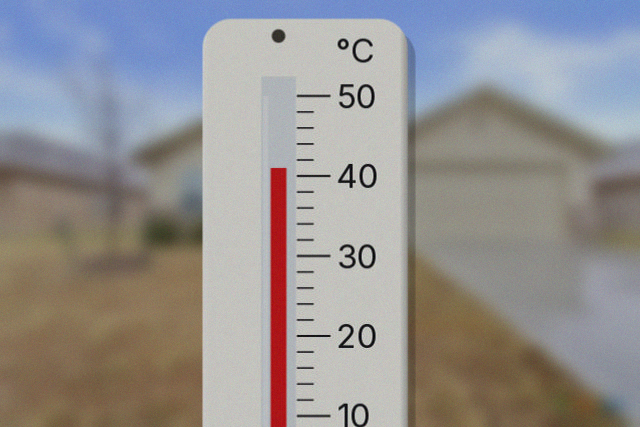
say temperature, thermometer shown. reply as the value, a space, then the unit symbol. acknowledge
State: 41 °C
